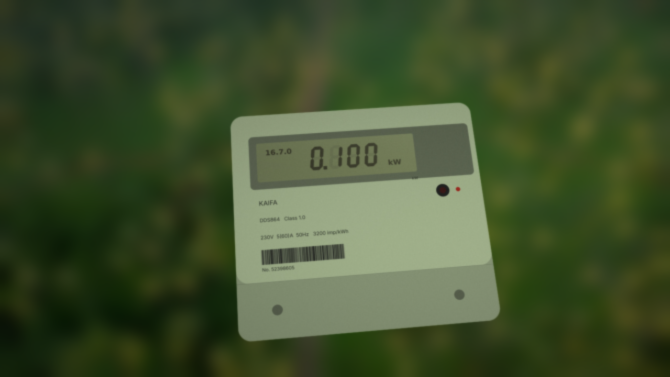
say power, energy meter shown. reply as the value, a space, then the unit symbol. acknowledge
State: 0.100 kW
